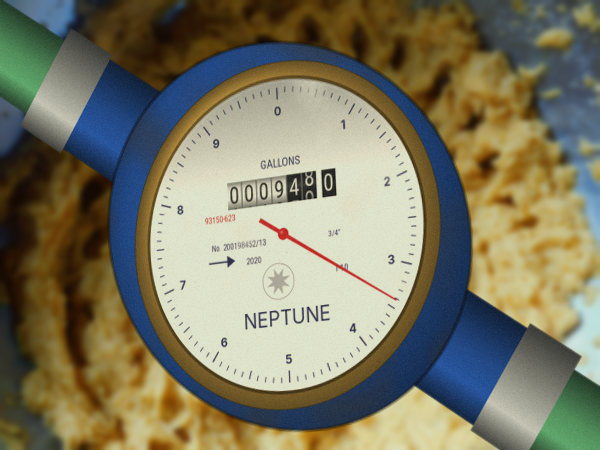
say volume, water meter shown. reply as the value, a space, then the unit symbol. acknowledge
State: 9483.4 gal
